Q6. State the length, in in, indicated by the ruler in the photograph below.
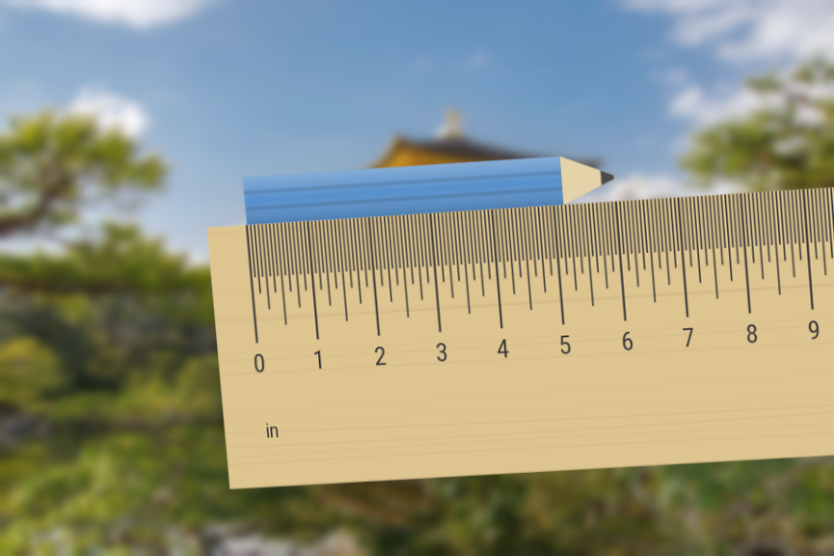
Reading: 6 in
